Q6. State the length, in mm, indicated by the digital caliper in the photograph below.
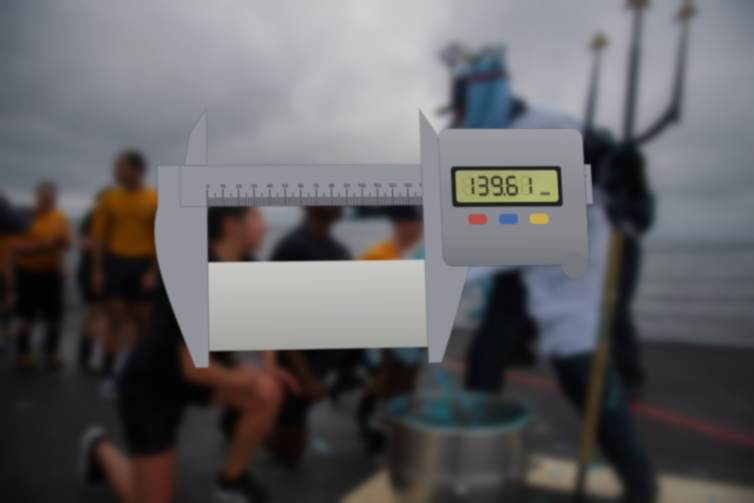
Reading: 139.61 mm
